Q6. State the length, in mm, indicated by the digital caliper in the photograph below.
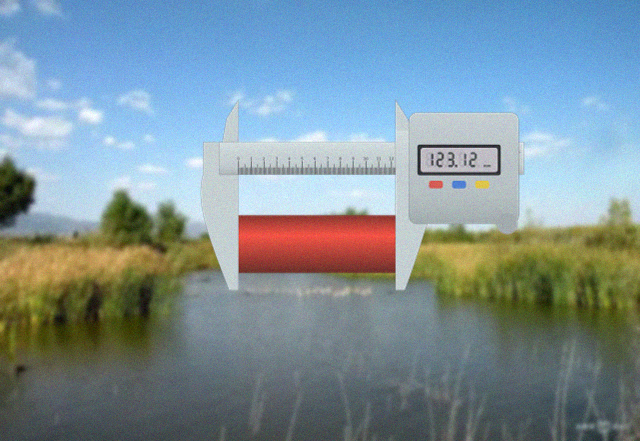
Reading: 123.12 mm
